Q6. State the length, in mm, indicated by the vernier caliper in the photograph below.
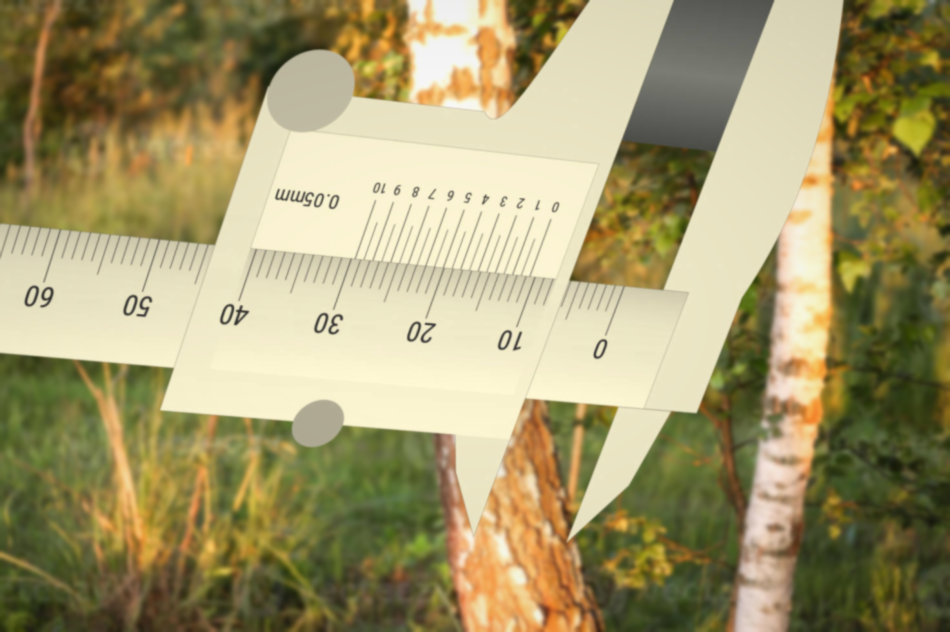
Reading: 10.6 mm
